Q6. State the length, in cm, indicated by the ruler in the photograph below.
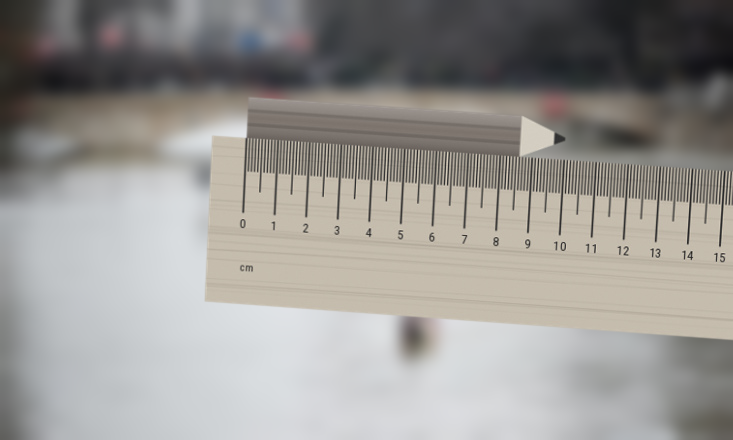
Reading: 10 cm
